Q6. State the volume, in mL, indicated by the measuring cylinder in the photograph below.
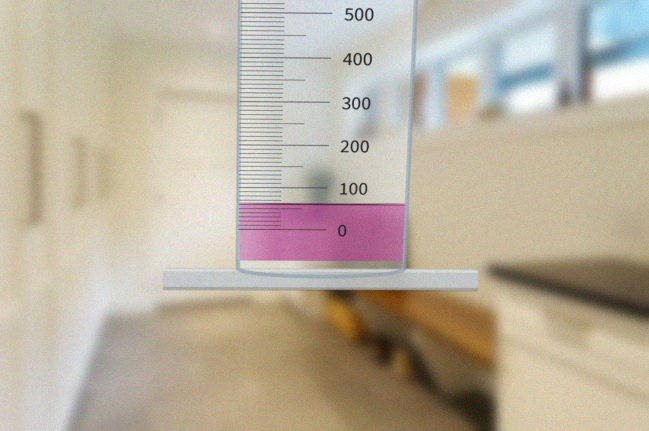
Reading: 60 mL
